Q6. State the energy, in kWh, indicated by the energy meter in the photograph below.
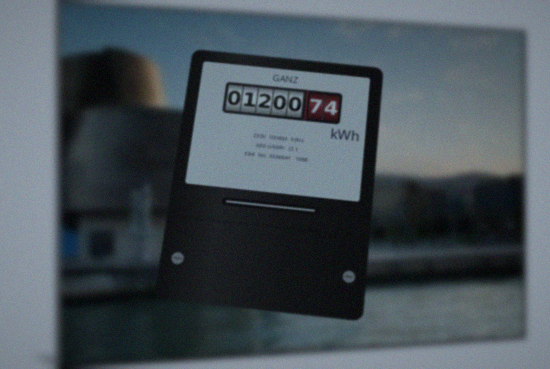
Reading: 1200.74 kWh
